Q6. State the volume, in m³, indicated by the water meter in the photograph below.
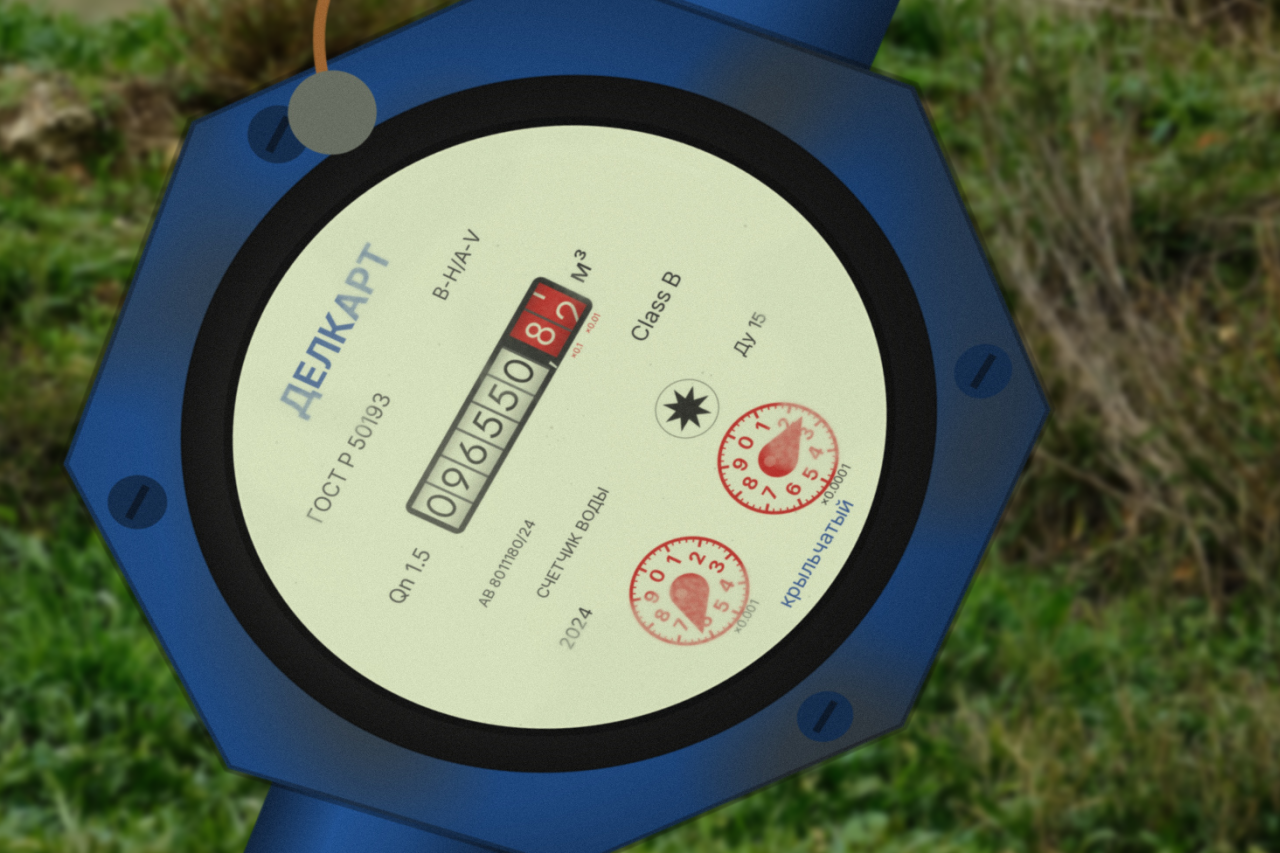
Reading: 96550.8162 m³
